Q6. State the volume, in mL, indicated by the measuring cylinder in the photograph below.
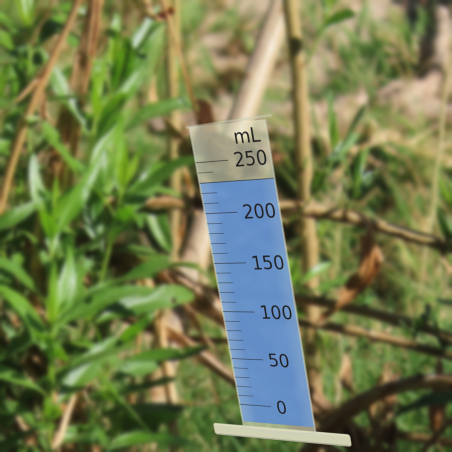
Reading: 230 mL
